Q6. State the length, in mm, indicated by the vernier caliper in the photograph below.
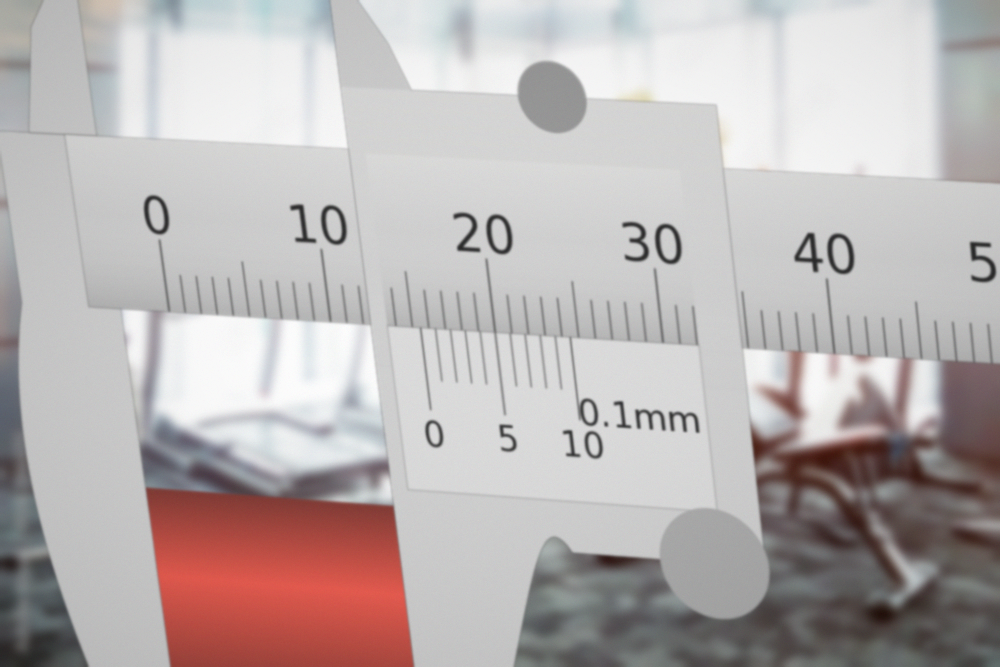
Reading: 15.5 mm
